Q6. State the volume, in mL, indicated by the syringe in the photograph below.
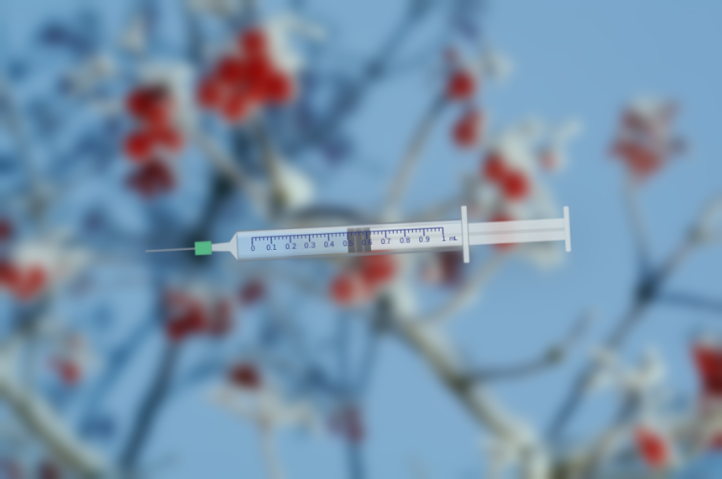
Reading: 0.5 mL
